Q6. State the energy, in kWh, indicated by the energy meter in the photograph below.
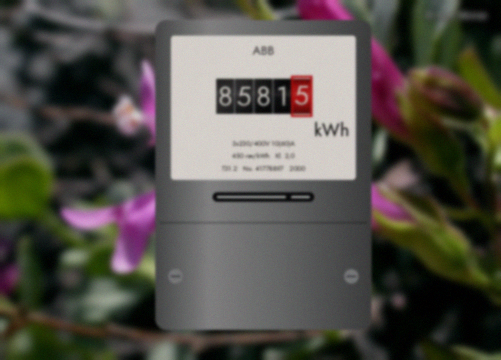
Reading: 8581.5 kWh
